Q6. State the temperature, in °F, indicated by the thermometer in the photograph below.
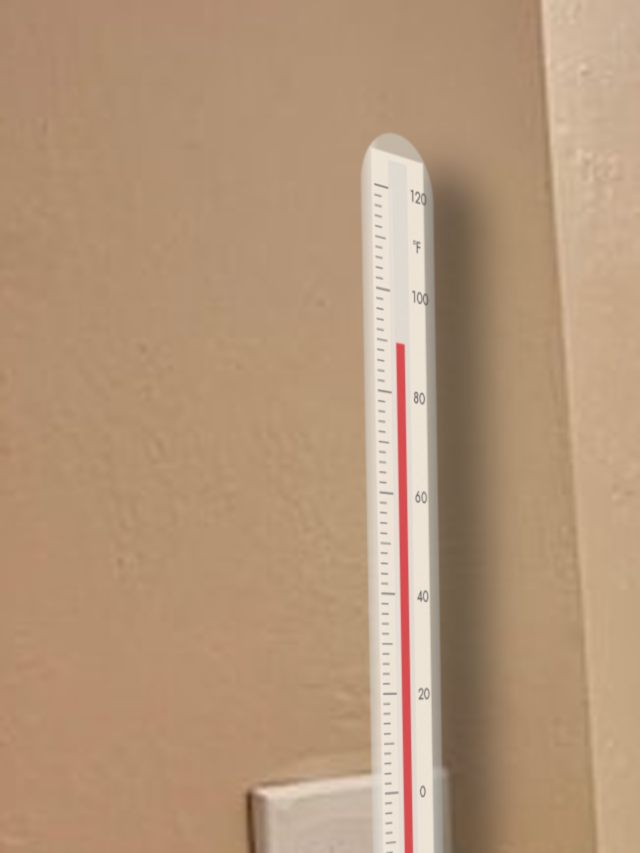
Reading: 90 °F
